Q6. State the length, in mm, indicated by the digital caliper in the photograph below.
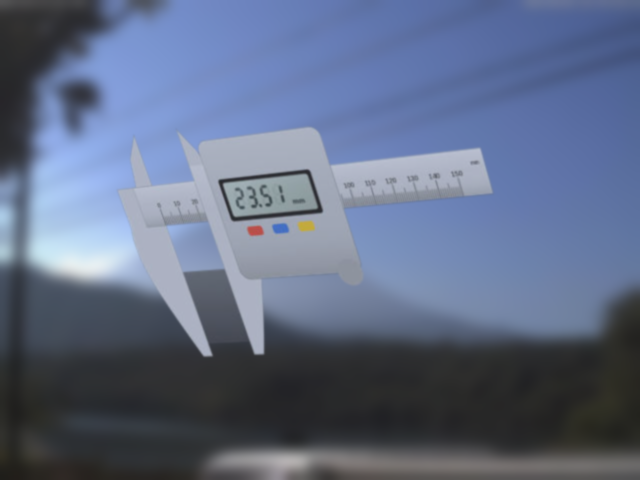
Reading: 23.51 mm
